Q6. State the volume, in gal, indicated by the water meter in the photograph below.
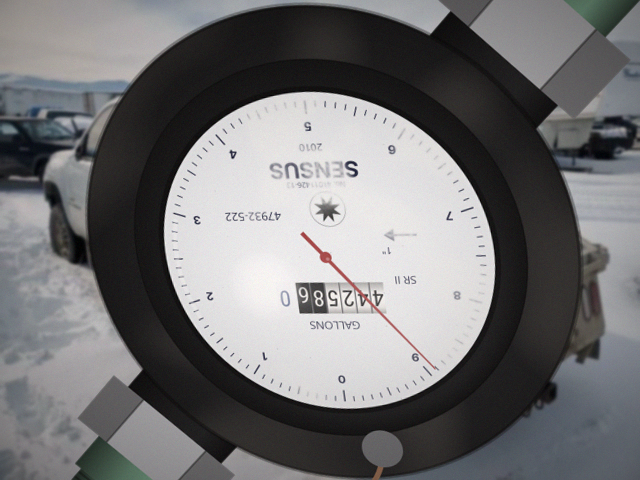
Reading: 4425858.9 gal
